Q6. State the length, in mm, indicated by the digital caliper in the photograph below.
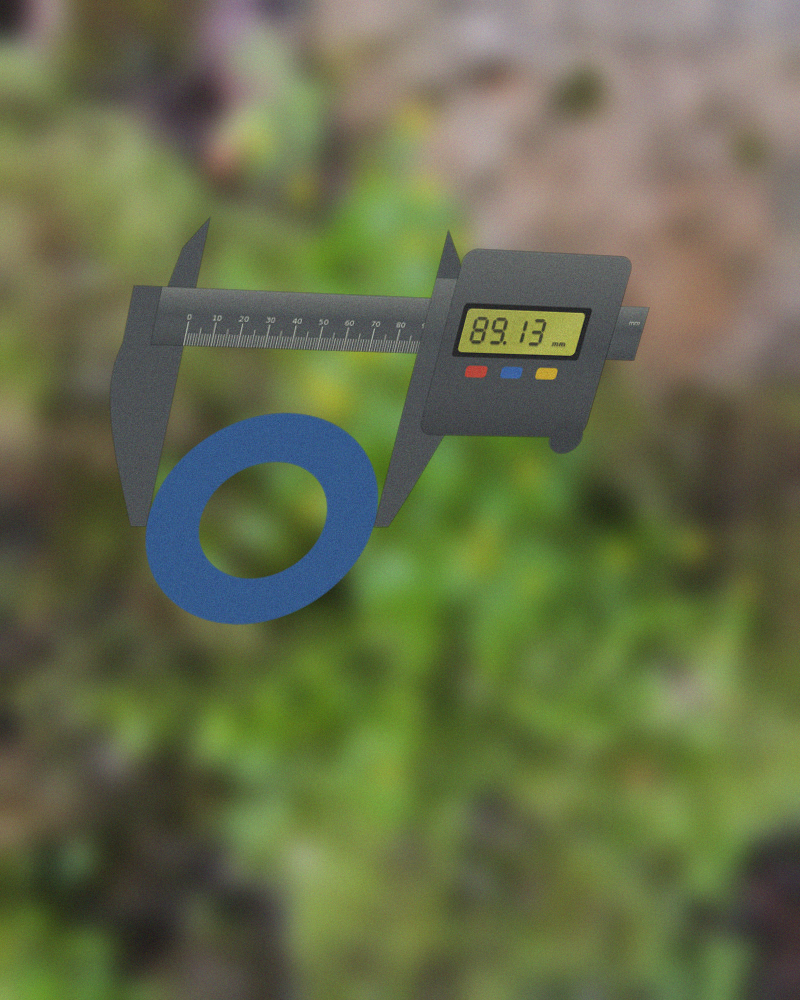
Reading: 89.13 mm
